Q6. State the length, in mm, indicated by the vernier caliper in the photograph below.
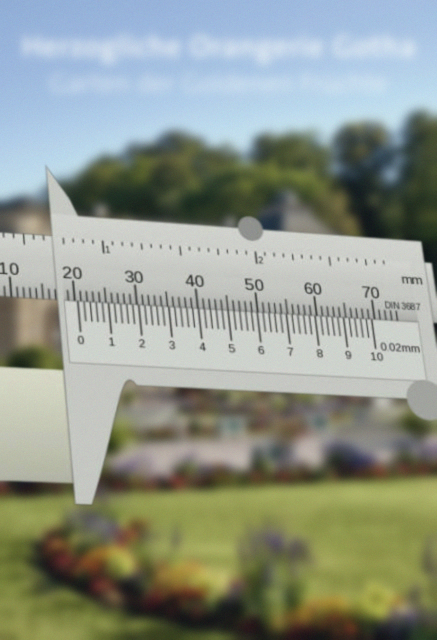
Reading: 20.5 mm
